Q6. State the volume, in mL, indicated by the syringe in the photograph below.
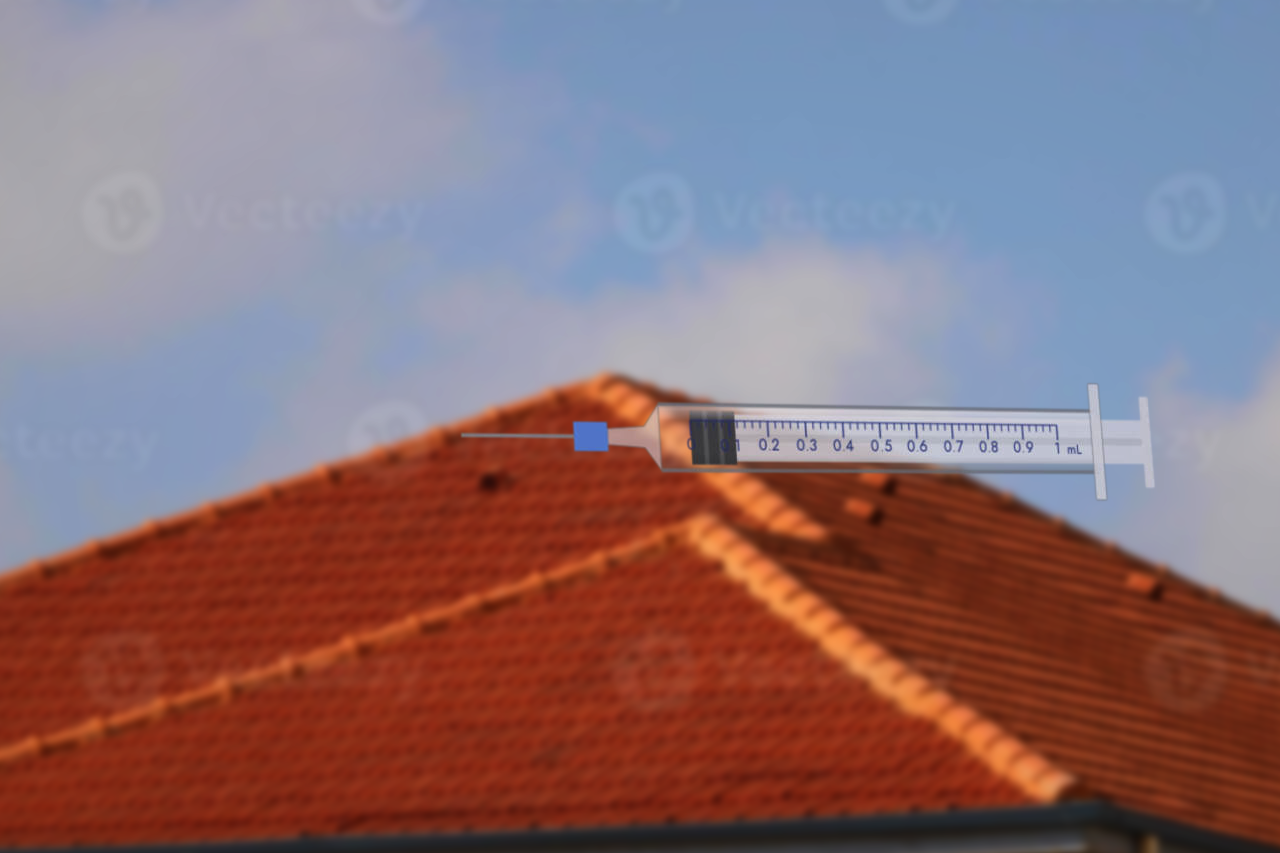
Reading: 0 mL
